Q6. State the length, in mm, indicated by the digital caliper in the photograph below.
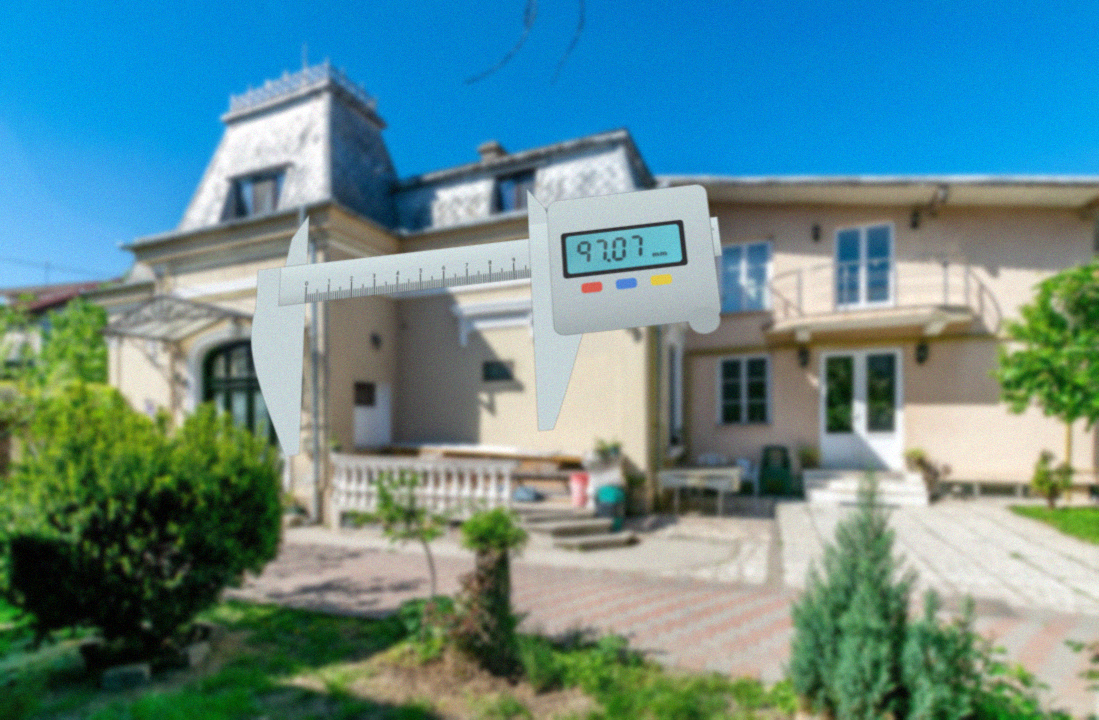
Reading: 97.07 mm
